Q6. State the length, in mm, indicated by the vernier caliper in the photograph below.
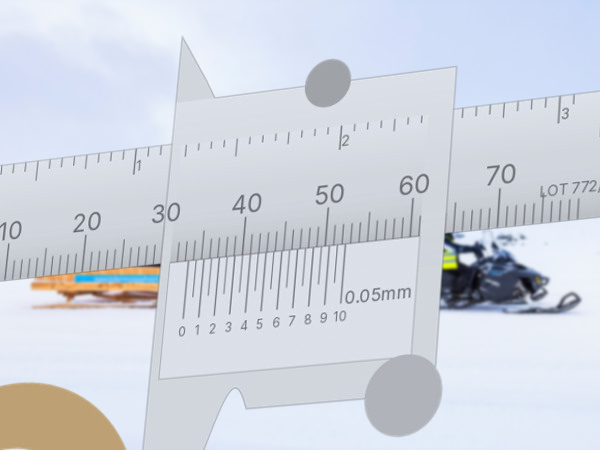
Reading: 33.4 mm
